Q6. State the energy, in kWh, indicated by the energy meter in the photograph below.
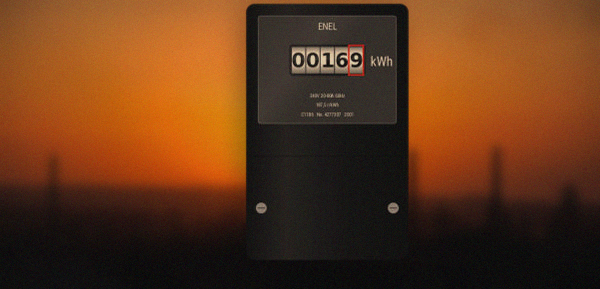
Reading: 16.9 kWh
